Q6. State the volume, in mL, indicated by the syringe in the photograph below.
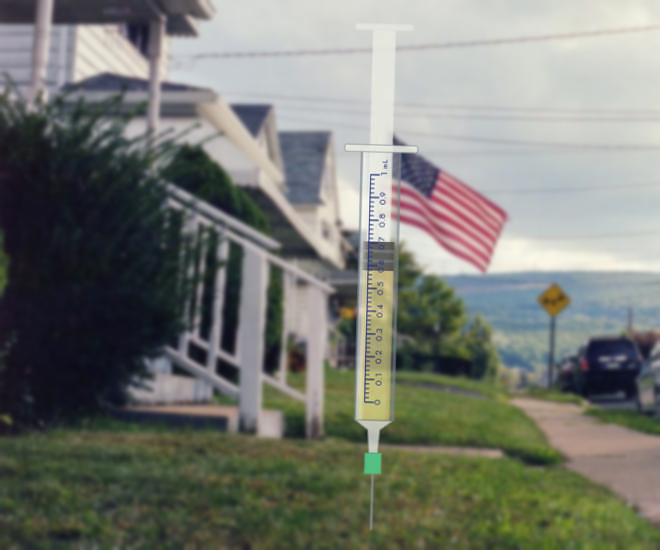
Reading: 0.58 mL
